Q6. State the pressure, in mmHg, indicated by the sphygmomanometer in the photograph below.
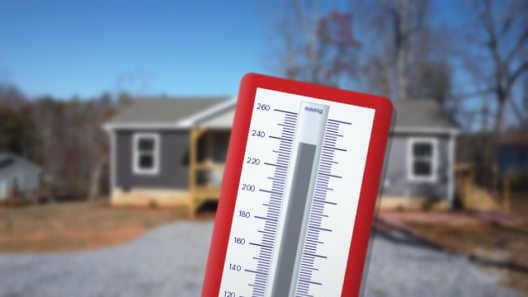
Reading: 240 mmHg
